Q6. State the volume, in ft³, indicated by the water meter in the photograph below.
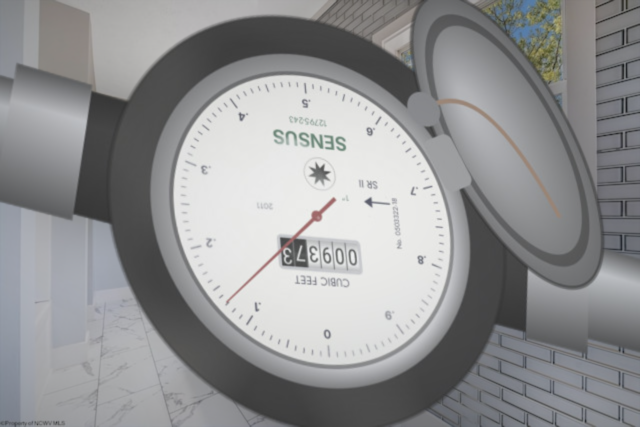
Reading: 9373.13 ft³
